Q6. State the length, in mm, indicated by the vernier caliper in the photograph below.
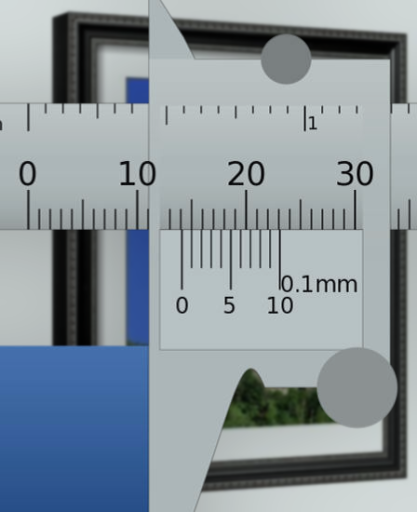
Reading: 14.1 mm
